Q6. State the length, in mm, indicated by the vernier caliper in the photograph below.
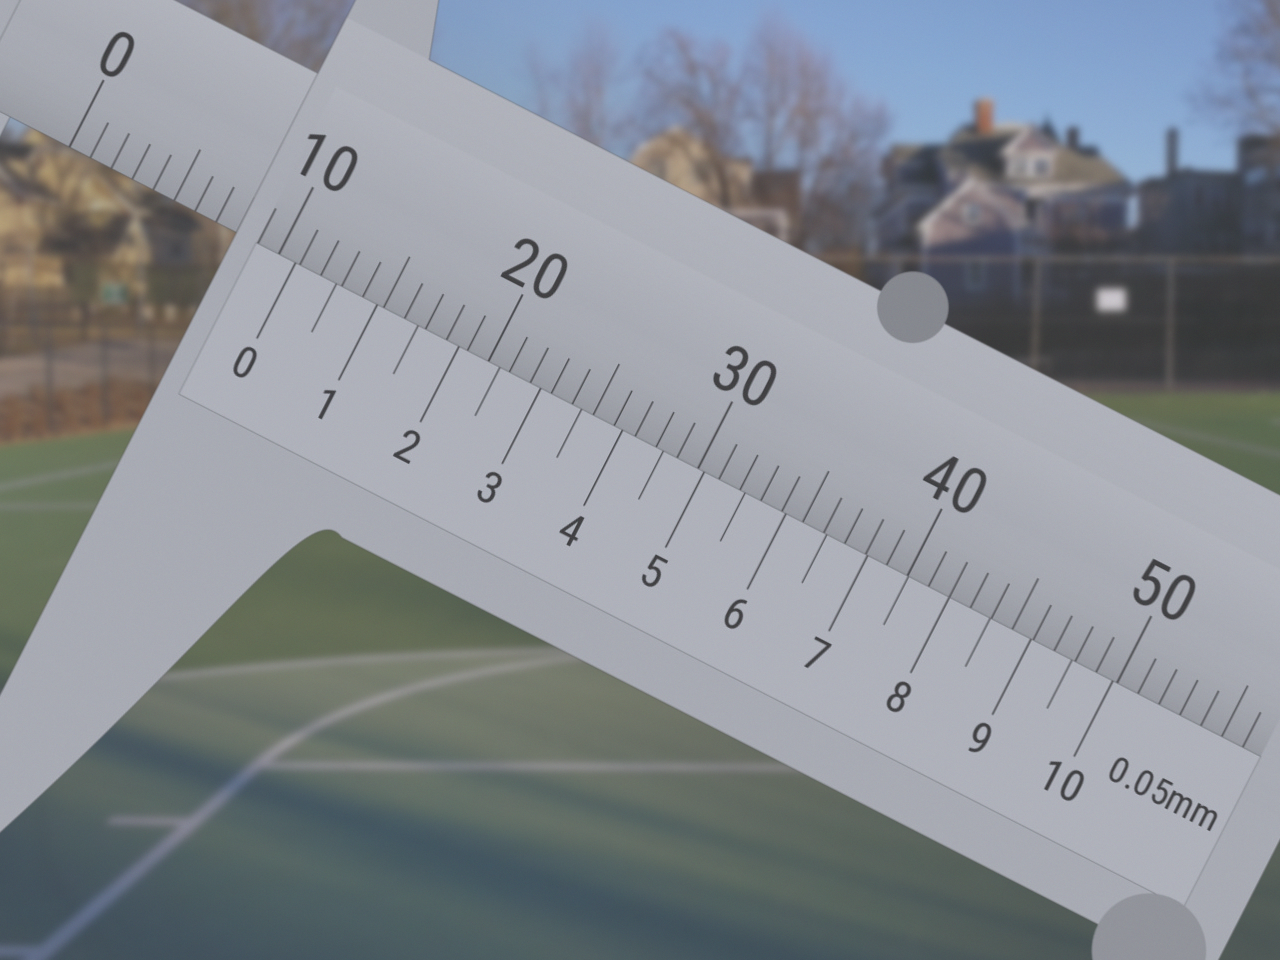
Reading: 10.8 mm
